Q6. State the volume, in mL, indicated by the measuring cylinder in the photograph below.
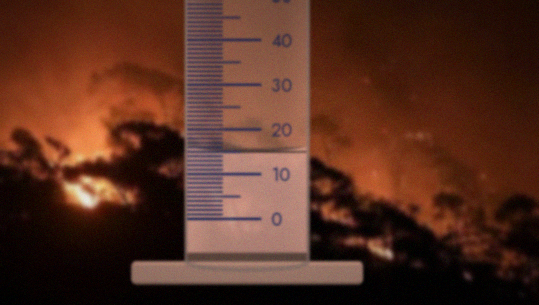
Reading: 15 mL
